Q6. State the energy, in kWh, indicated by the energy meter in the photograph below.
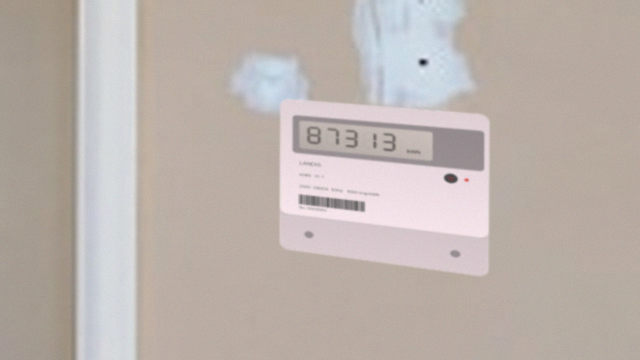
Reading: 87313 kWh
